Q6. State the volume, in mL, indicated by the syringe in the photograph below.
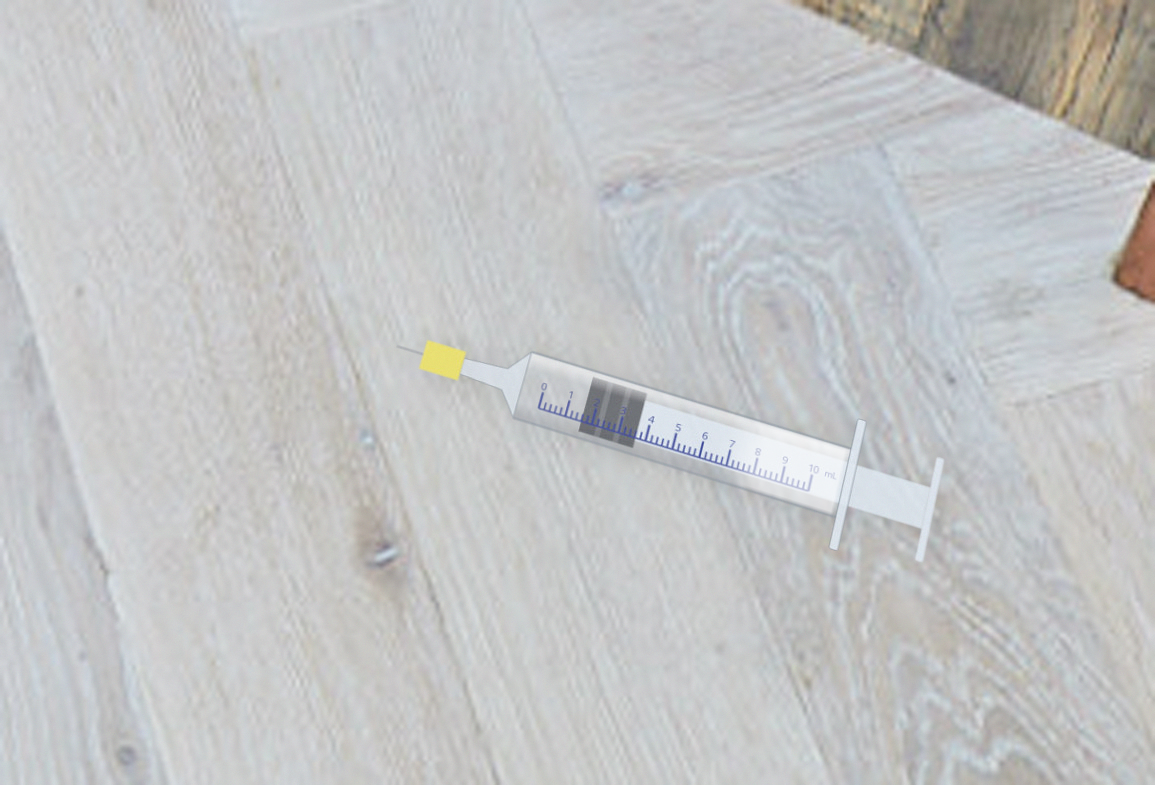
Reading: 1.6 mL
